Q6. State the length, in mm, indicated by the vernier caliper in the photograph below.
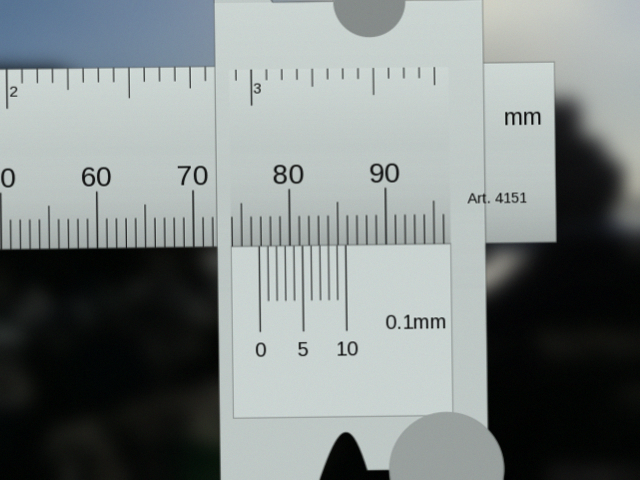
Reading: 76.8 mm
